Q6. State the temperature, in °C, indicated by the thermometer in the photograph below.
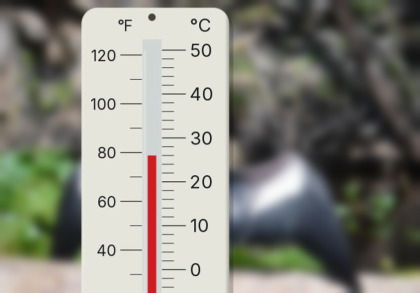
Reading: 26 °C
